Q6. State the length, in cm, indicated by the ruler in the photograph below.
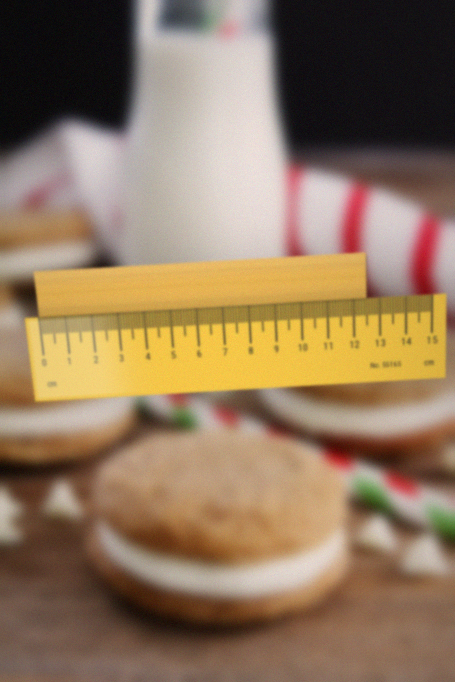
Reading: 12.5 cm
